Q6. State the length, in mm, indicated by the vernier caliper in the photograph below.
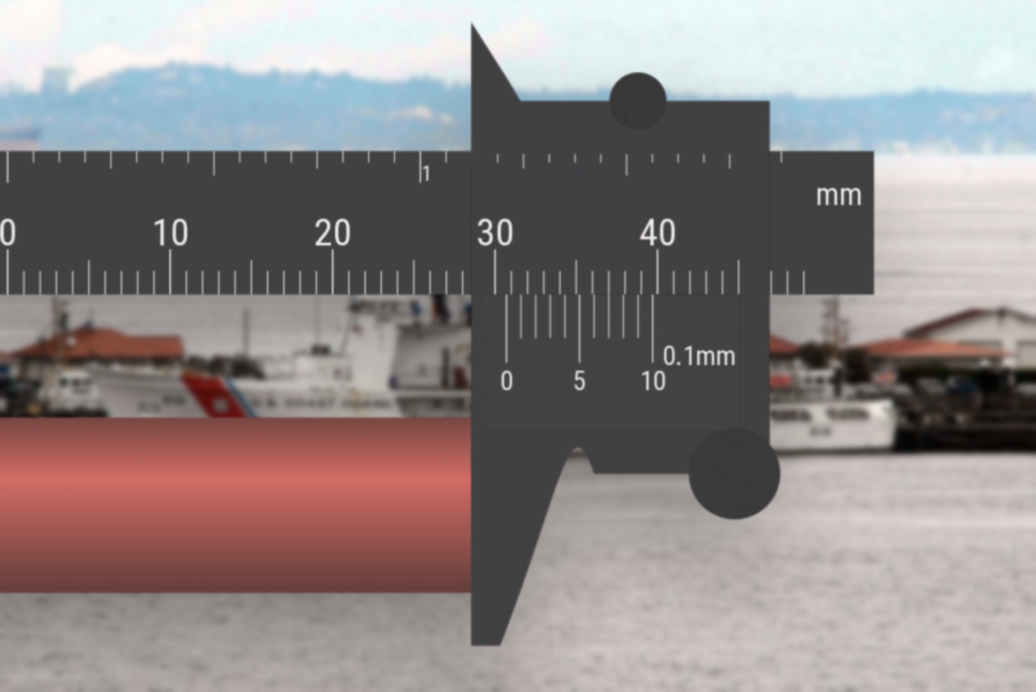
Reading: 30.7 mm
